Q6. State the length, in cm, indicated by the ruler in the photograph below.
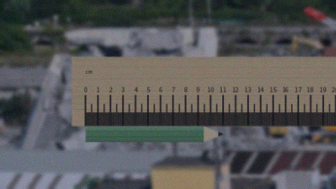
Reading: 11 cm
